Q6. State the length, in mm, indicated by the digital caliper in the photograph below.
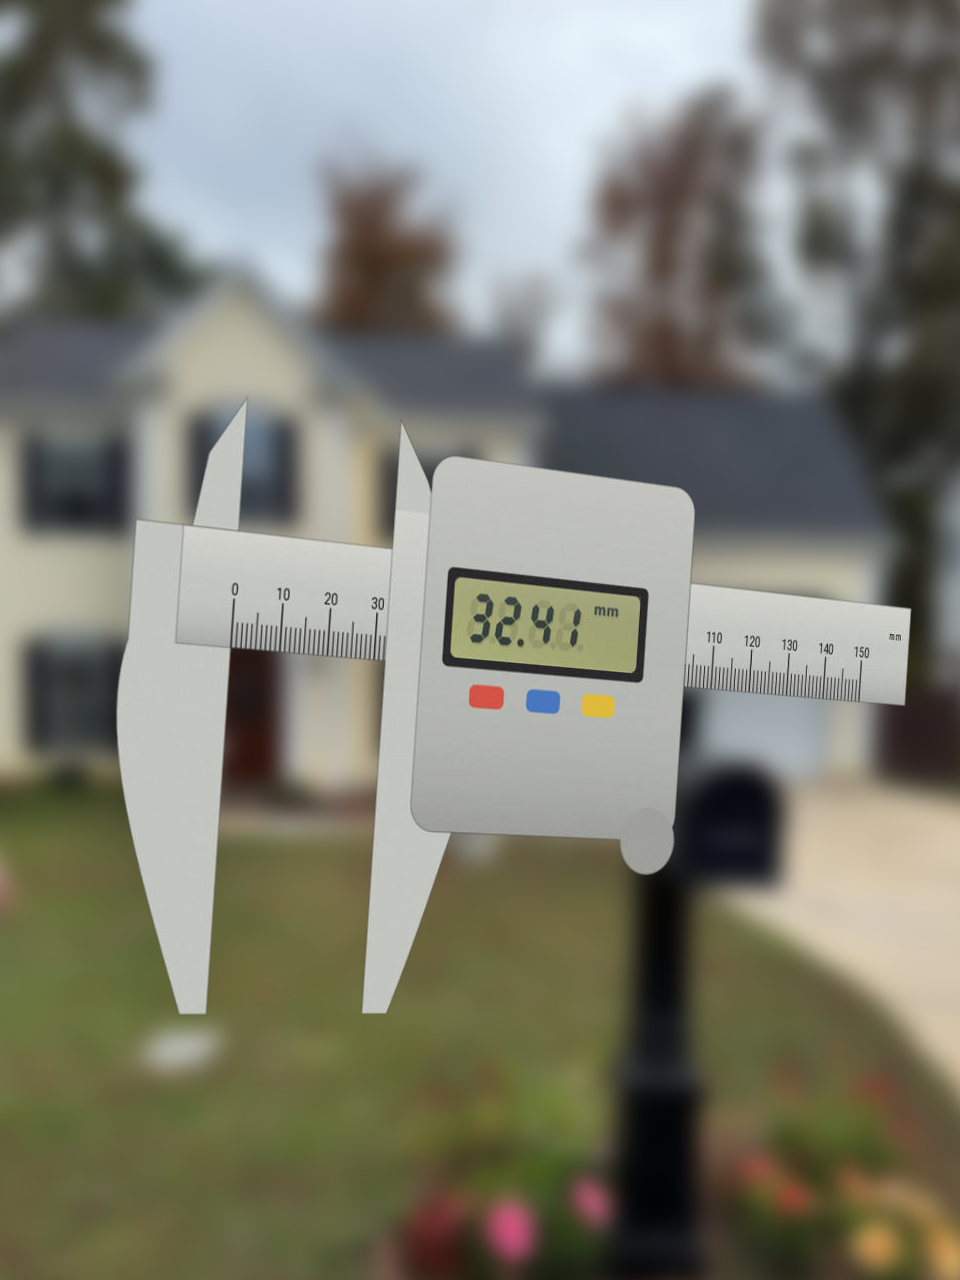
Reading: 32.41 mm
